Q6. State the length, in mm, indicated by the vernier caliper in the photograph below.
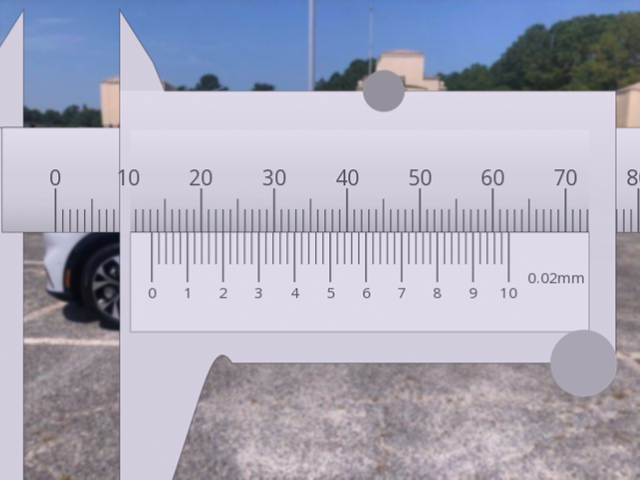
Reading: 13.2 mm
